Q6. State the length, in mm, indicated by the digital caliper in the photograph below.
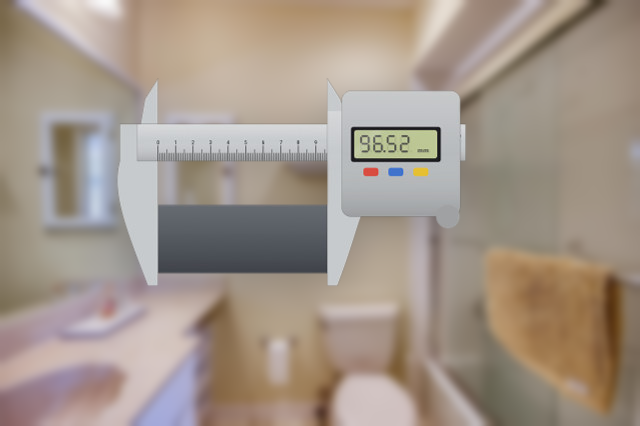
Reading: 96.52 mm
